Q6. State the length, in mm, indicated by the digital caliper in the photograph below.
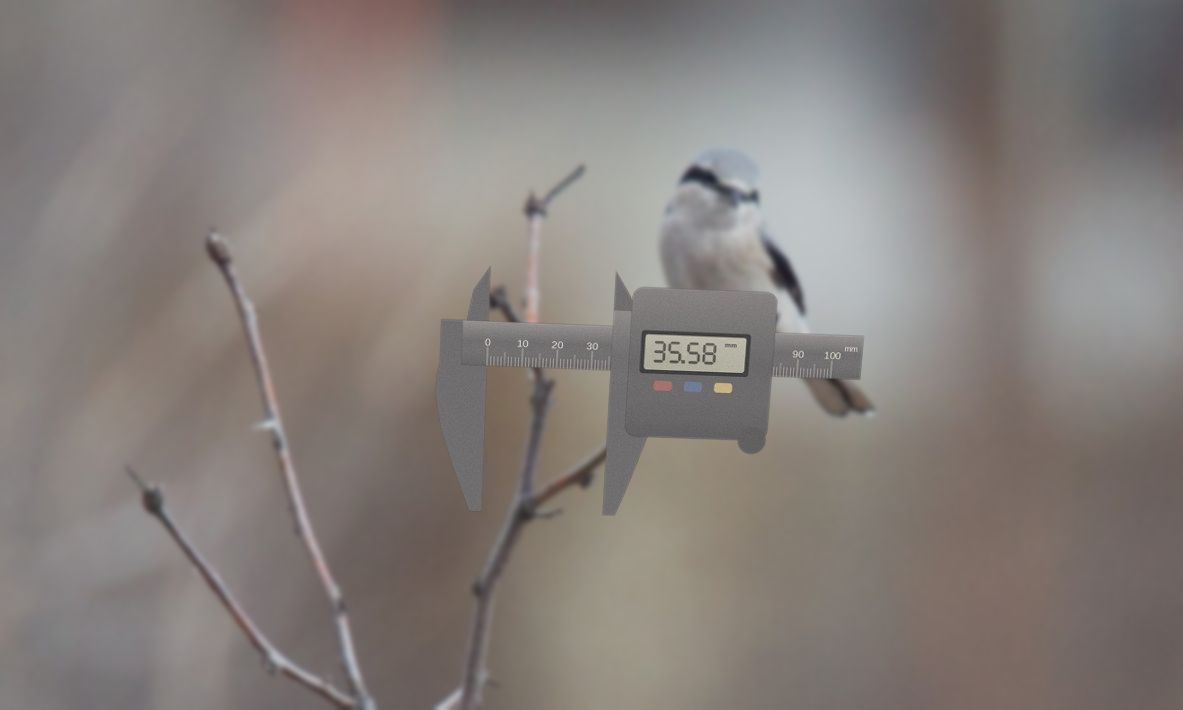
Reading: 35.58 mm
